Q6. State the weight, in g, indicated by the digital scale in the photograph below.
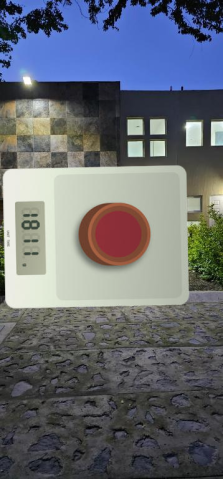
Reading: 1811 g
